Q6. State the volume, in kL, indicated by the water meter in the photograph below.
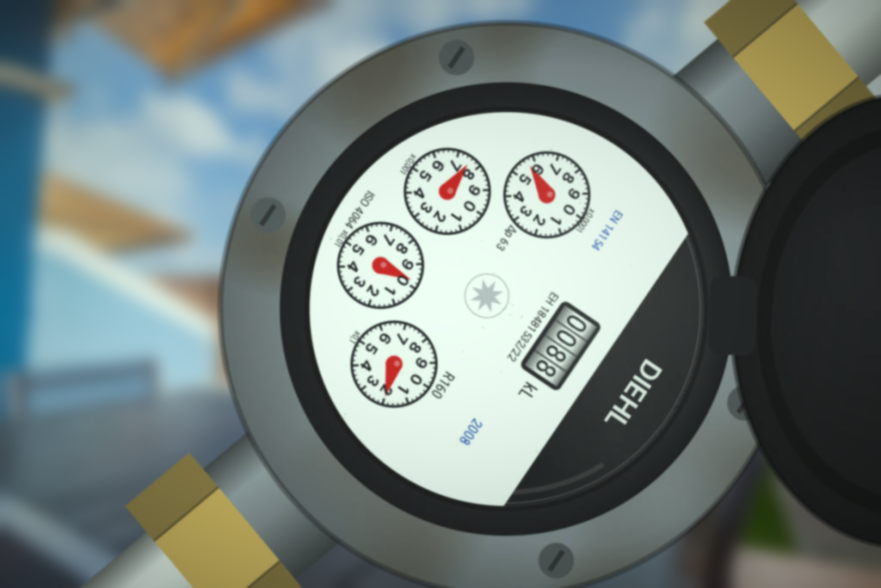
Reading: 88.1975 kL
